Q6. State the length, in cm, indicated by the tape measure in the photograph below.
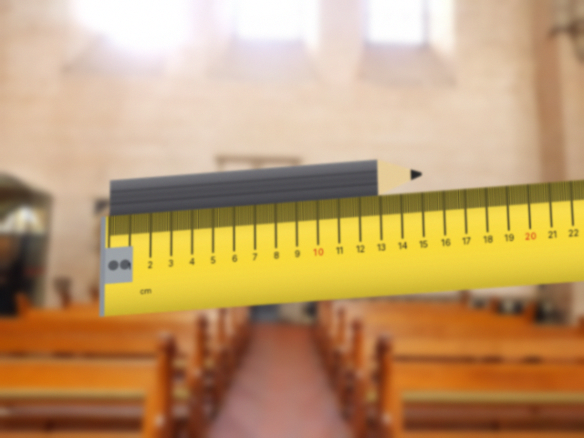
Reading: 15 cm
